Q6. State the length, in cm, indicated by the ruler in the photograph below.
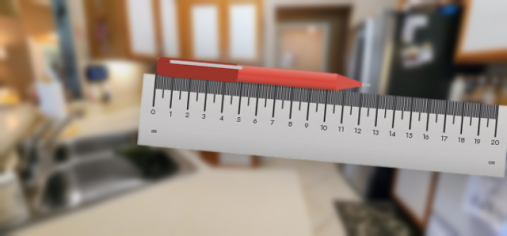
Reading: 12.5 cm
